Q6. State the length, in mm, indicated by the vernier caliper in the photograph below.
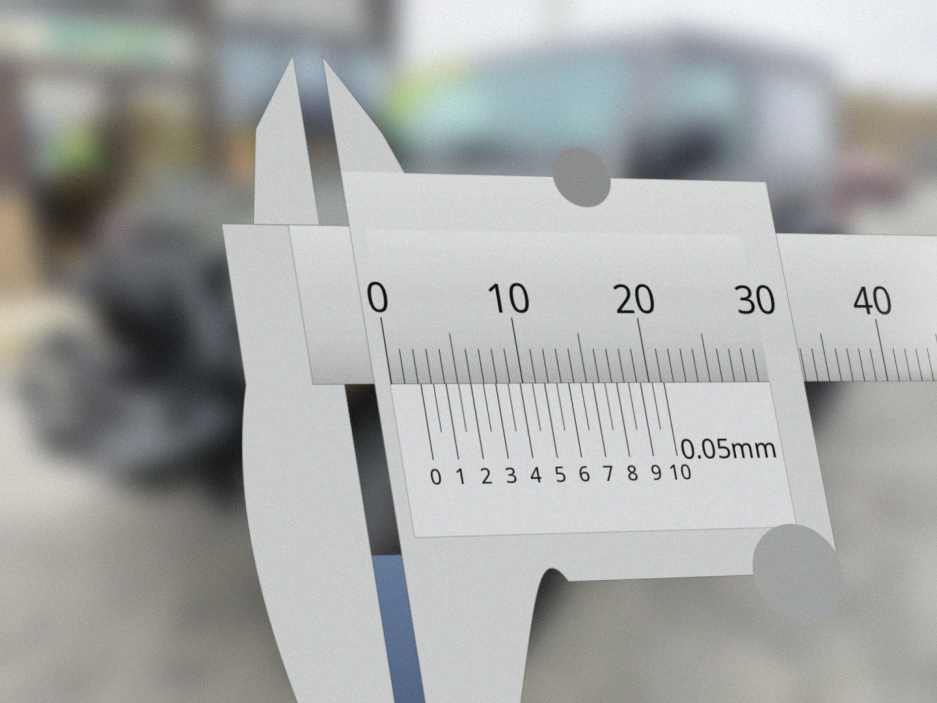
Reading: 2.2 mm
